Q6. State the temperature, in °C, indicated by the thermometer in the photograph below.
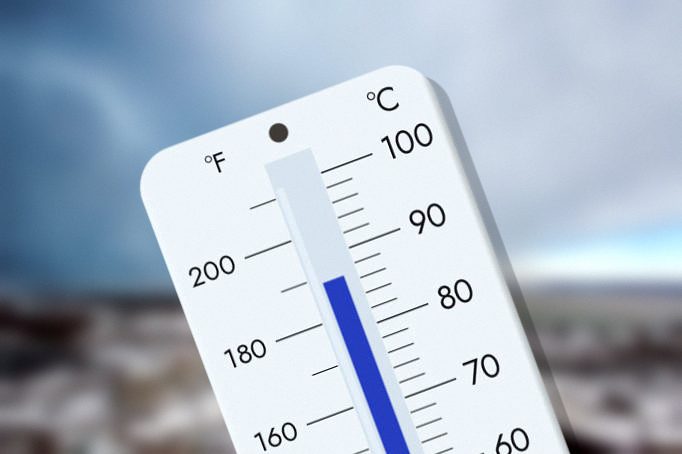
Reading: 87 °C
